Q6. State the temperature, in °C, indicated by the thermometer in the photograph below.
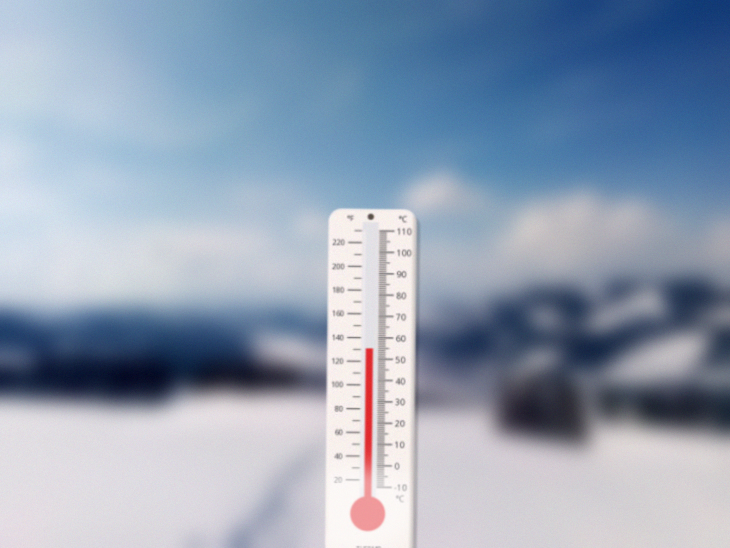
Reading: 55 °C
